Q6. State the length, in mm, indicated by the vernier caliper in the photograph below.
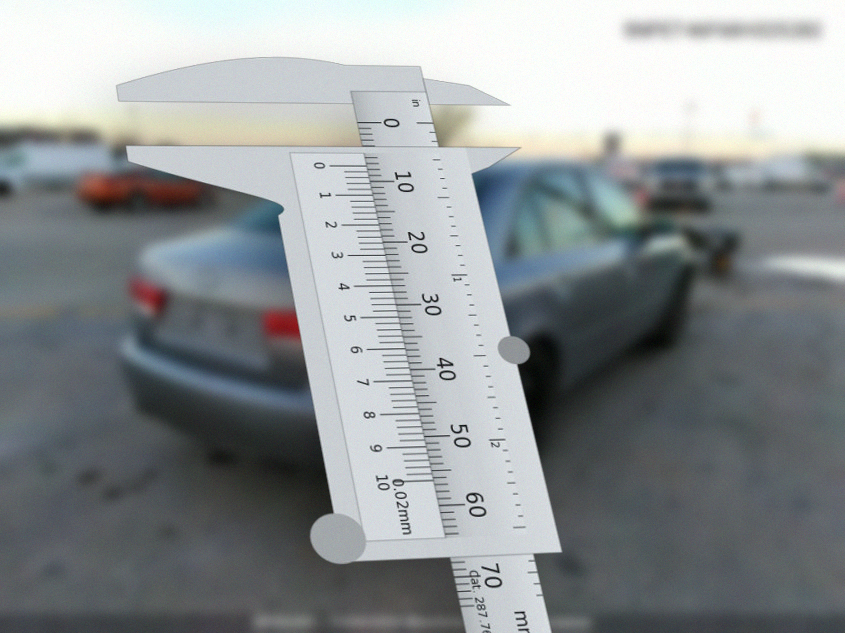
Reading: 7.4 mm
